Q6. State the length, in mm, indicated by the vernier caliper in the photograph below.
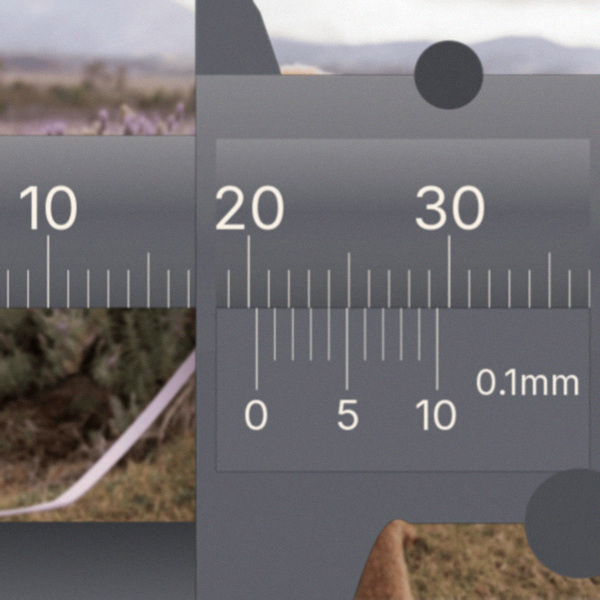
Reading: 20.4 mm
